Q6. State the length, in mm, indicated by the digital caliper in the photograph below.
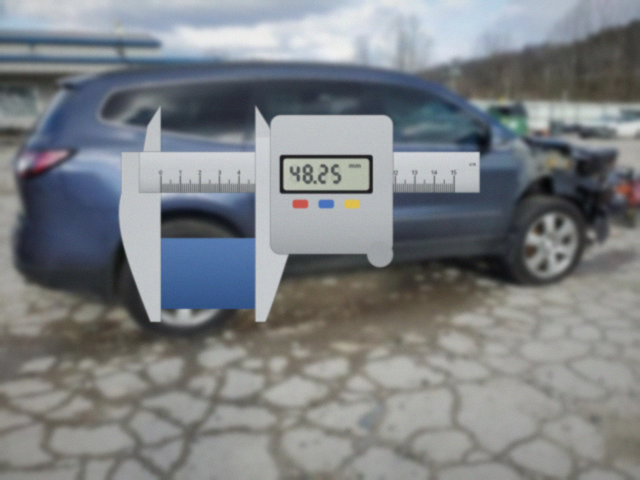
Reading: 48.25 mm
